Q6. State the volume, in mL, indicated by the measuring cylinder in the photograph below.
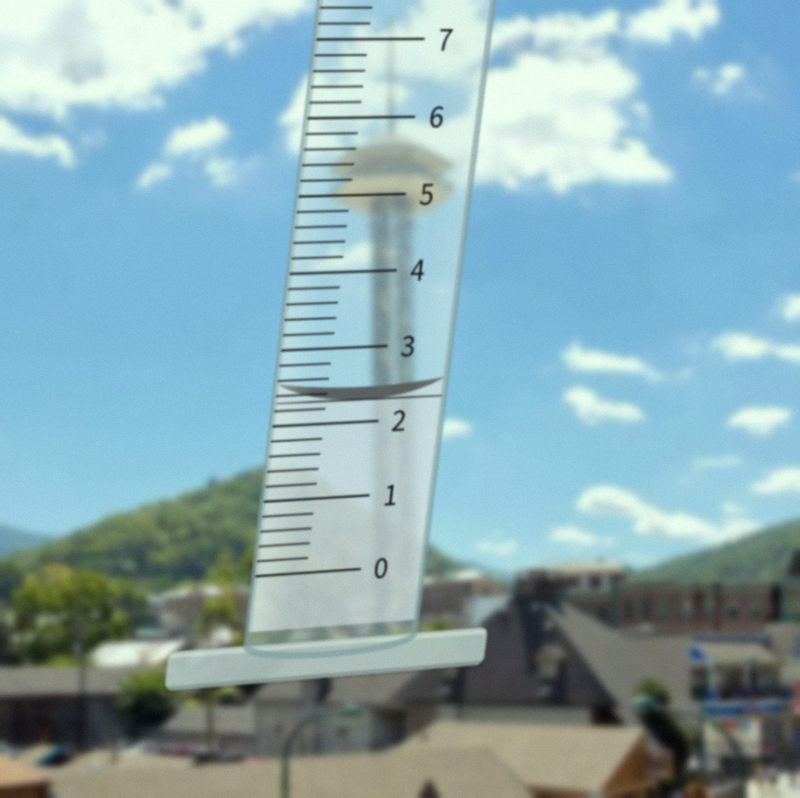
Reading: 2.3 mL
